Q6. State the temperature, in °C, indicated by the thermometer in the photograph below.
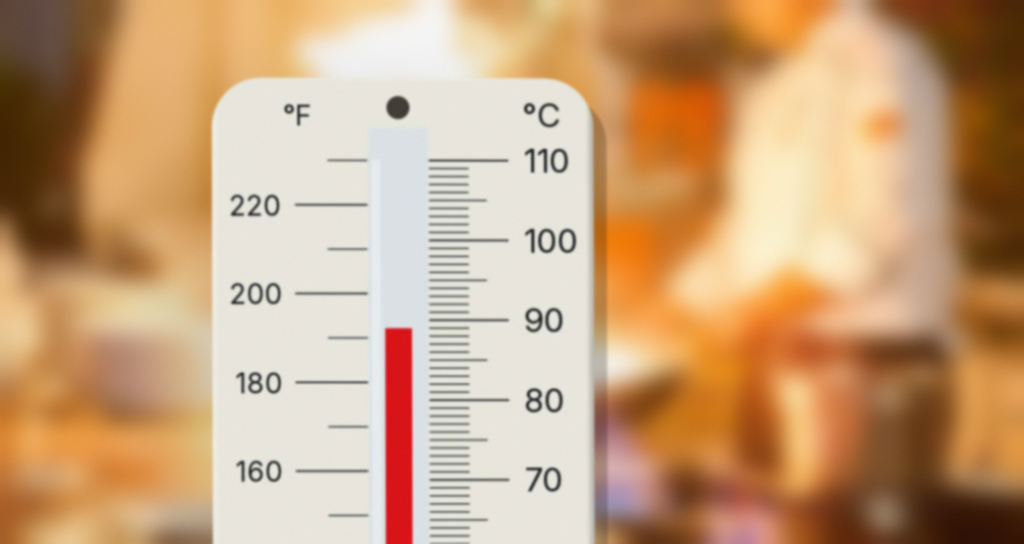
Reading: 89 °C
